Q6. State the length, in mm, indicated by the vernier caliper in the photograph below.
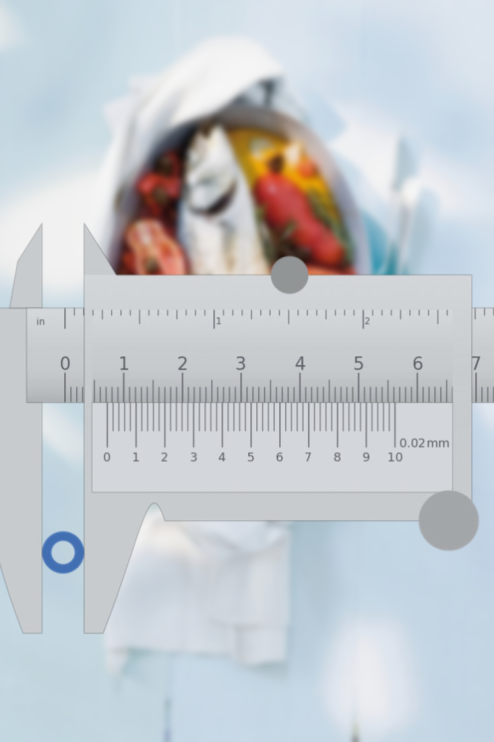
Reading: 7.2 mm
